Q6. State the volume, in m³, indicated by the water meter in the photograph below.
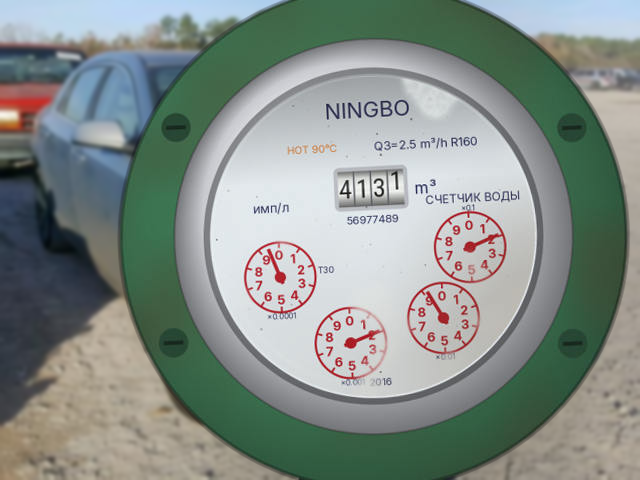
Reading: 4131.1919 m³
